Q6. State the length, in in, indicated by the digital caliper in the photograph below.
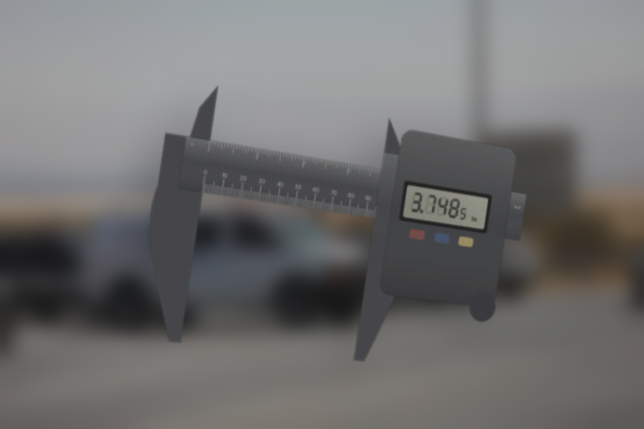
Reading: 3.7485 in
